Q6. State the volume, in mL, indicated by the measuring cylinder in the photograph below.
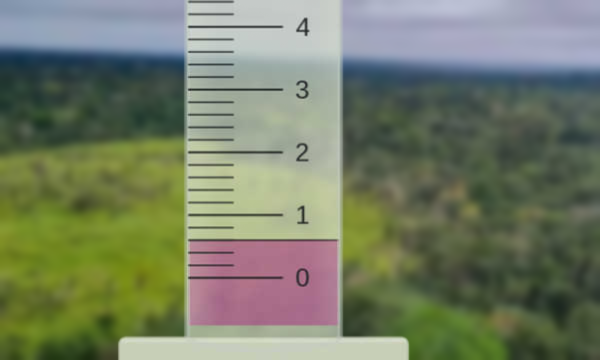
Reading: 0.6 mL
